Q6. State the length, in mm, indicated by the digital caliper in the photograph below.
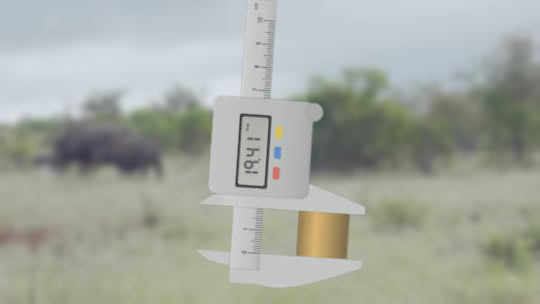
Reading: 19.41 mm
